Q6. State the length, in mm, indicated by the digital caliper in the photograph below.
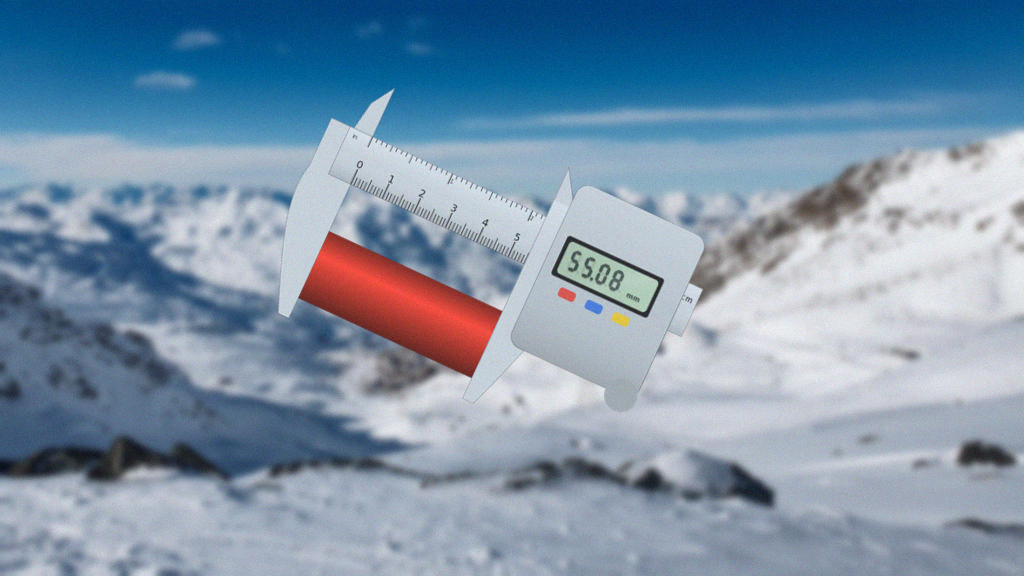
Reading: 55.08 mm
